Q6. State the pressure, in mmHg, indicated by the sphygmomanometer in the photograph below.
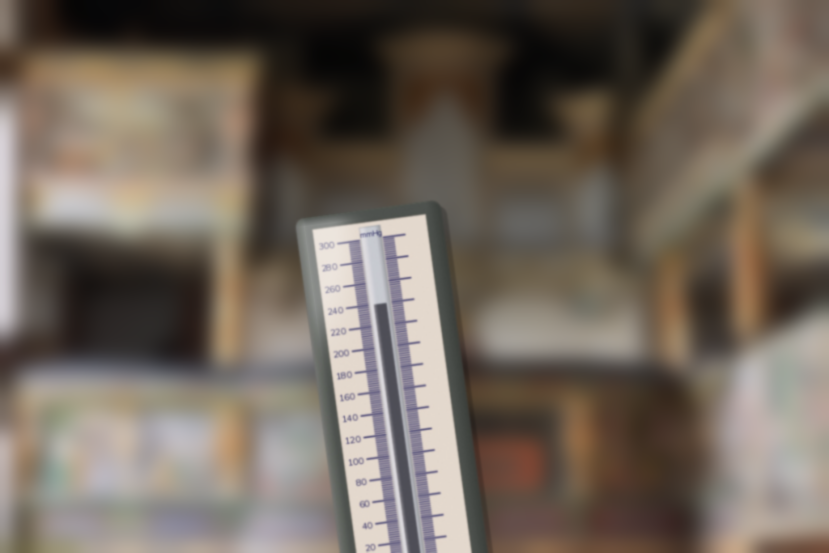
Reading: 240 mmHg
